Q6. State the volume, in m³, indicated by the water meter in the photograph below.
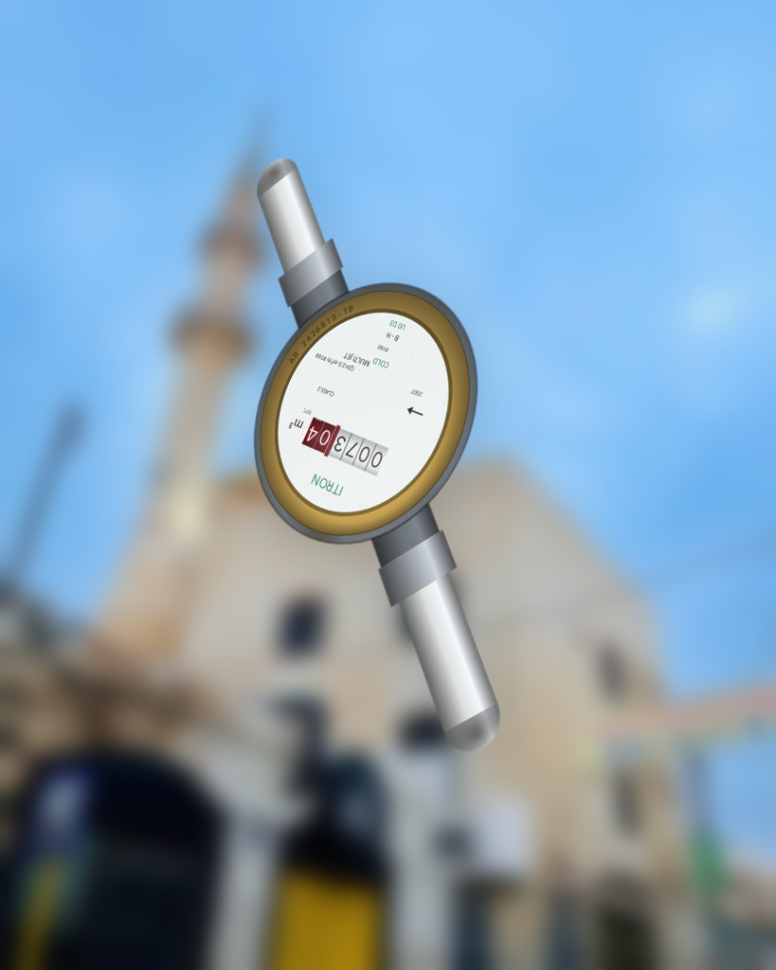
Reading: 73.04 m³
